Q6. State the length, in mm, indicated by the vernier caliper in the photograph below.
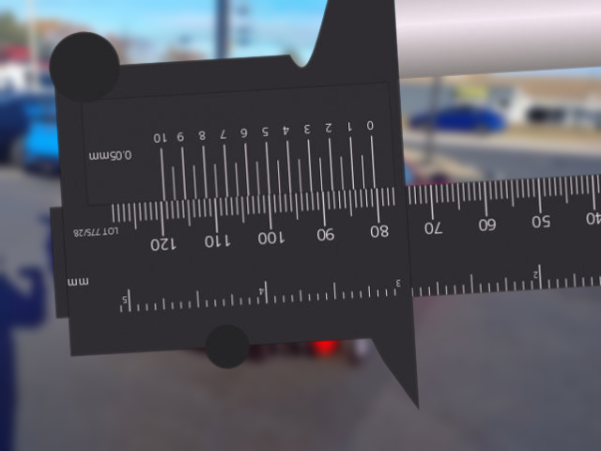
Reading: 80.4 mm
